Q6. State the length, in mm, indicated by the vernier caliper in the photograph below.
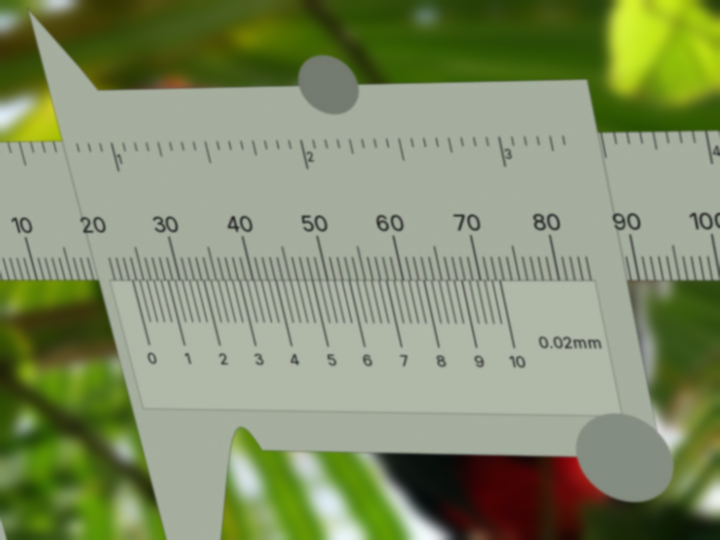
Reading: 23.5 mm
